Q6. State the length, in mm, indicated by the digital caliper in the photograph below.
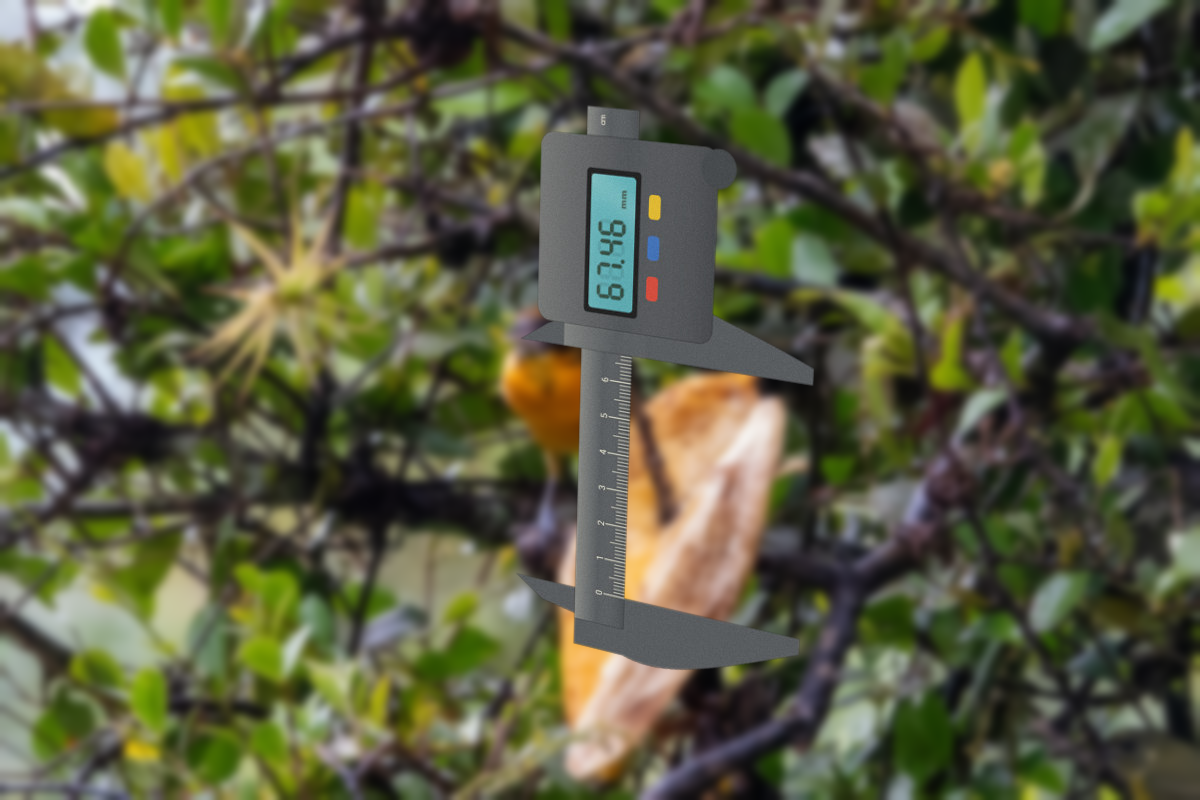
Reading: 67.46 mm
